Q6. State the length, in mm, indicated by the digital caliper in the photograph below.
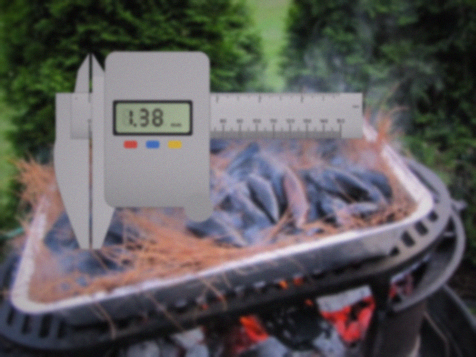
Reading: 1.38 mm
